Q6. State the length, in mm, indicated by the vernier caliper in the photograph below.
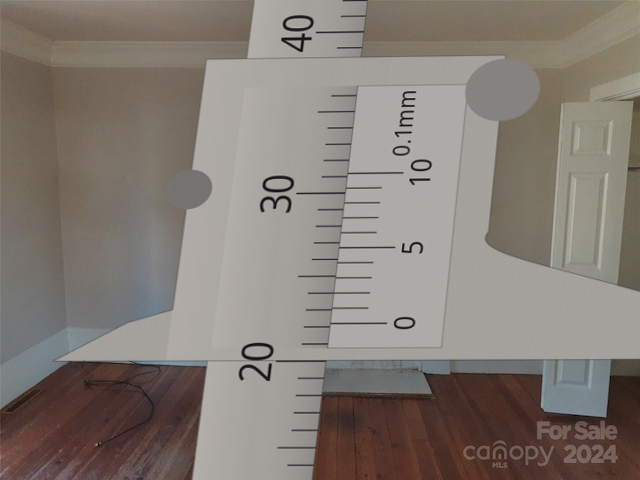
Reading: 22.2 mm
